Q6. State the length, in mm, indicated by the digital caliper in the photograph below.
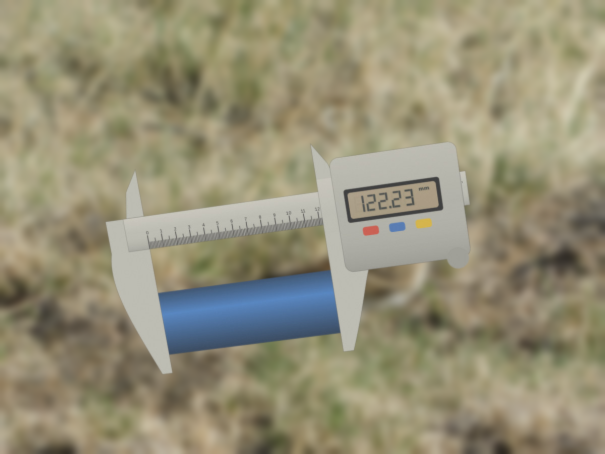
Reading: 122.23 mm
